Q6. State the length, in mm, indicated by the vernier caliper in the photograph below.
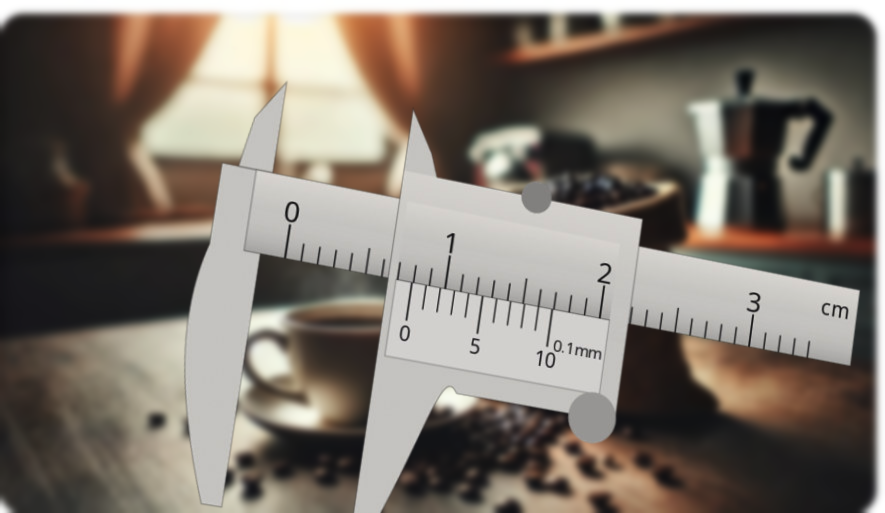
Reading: 7.9 mm
